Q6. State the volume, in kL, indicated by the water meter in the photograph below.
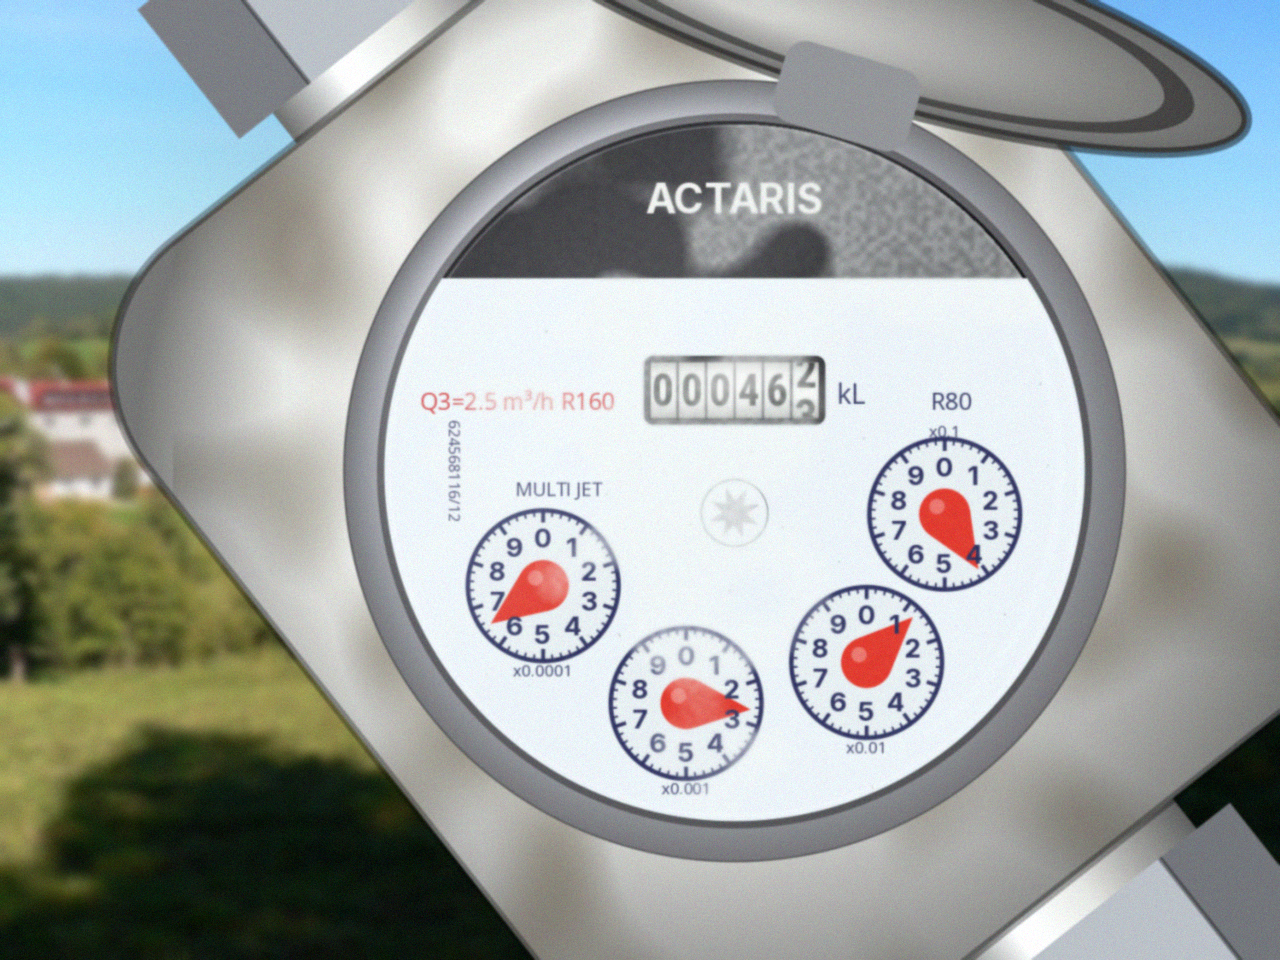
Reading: 462.4126 kL
